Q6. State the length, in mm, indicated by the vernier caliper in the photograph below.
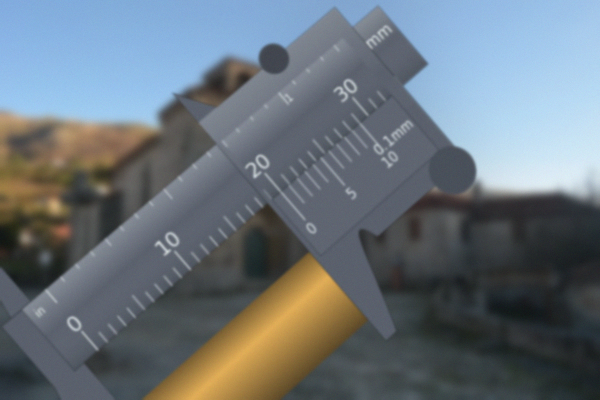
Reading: 20.0 mm
